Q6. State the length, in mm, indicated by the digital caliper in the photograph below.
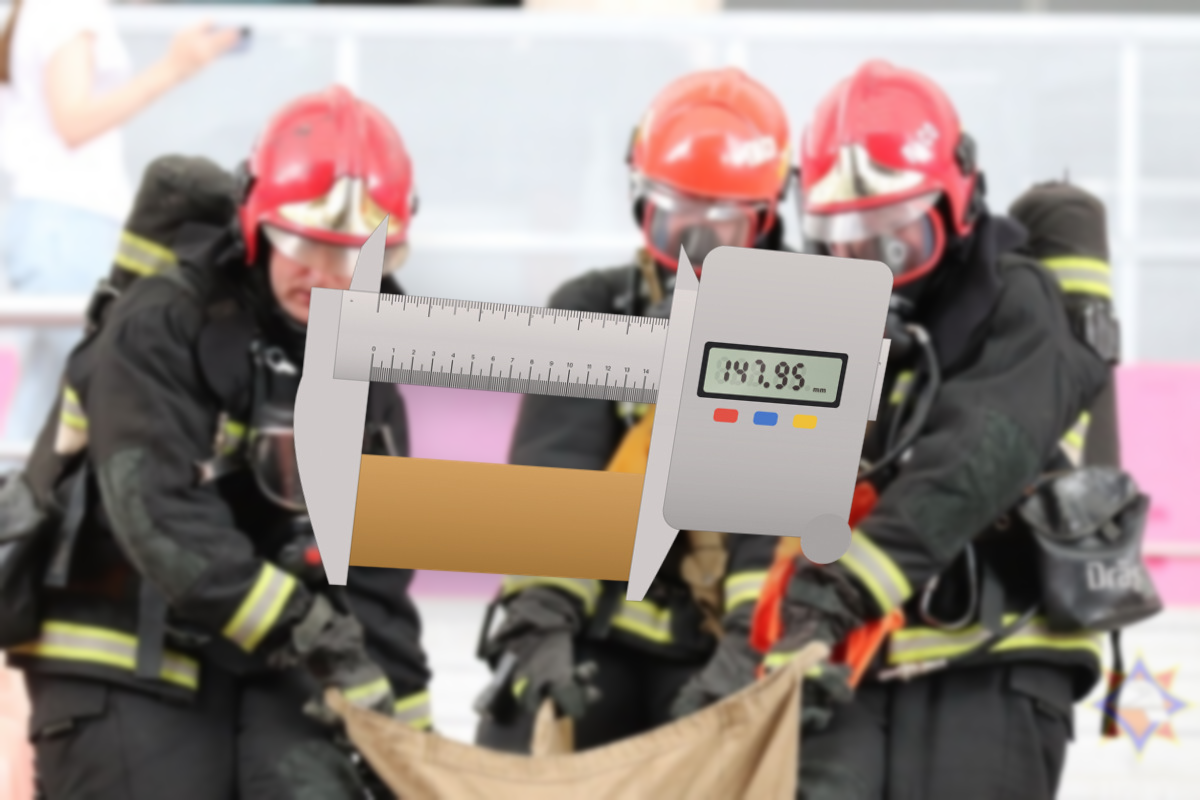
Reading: 147.95 mm
